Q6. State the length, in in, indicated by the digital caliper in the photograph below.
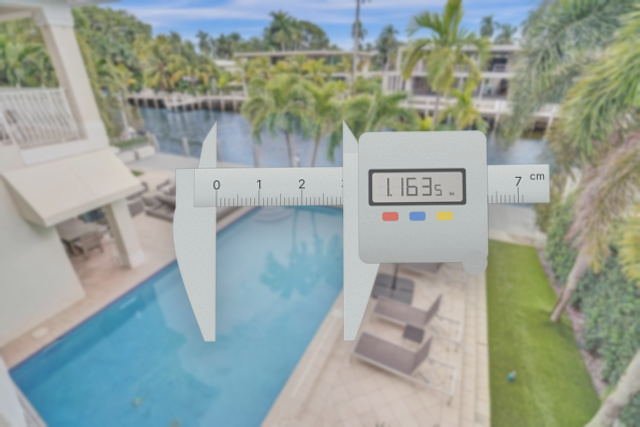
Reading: 1.1635 in
